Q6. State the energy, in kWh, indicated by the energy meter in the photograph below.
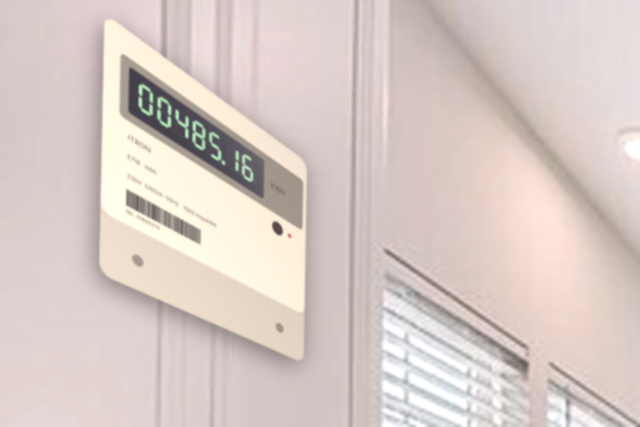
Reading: 485.16 kWh
